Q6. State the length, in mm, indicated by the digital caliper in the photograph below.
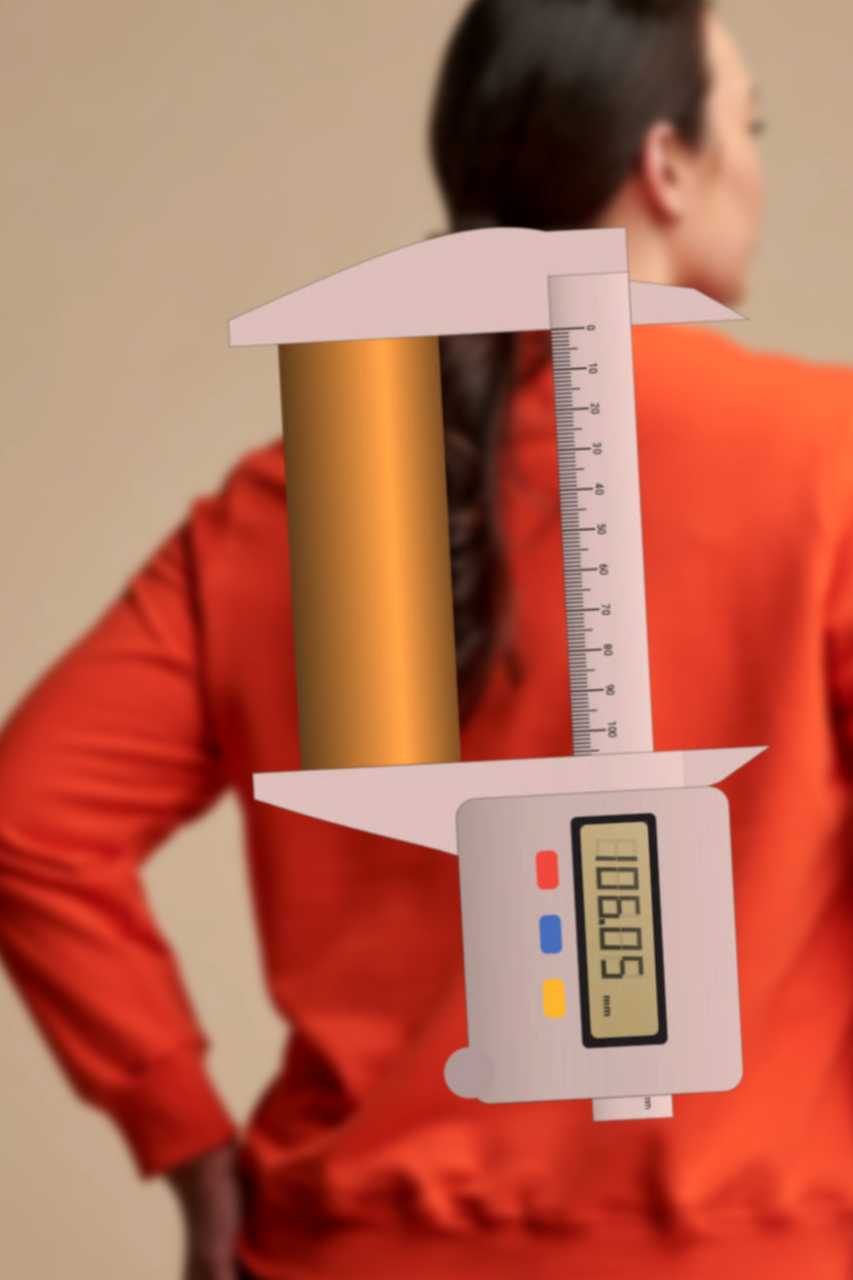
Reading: 106.05 mm
